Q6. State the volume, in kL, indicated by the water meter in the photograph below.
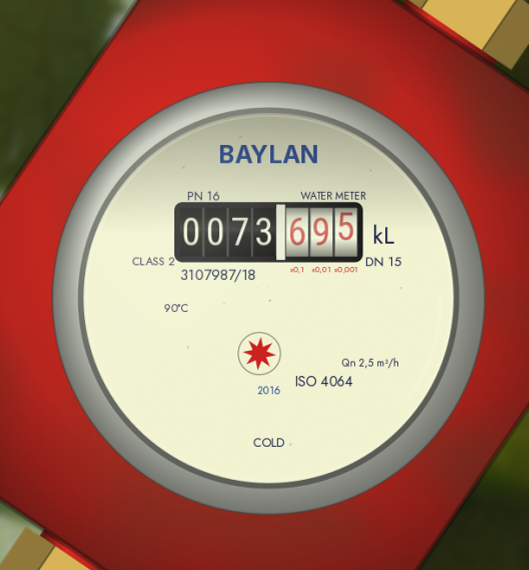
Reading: 73.695 kL
